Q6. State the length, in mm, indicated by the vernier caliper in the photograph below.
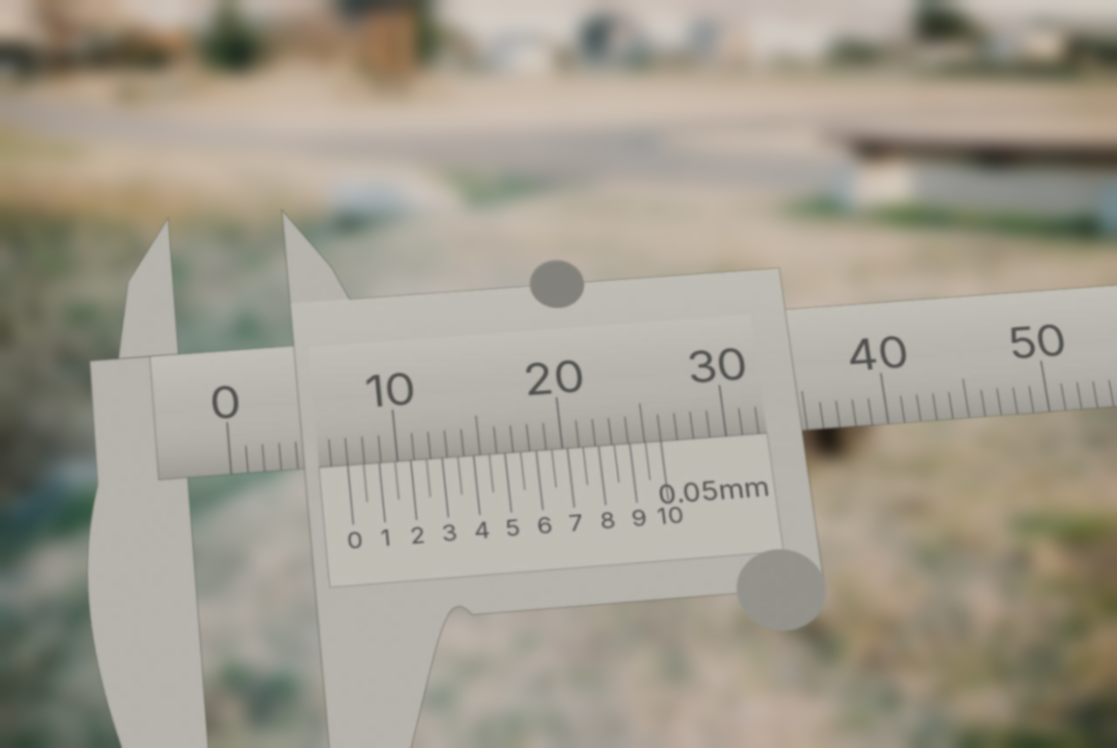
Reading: 7.0 mm
